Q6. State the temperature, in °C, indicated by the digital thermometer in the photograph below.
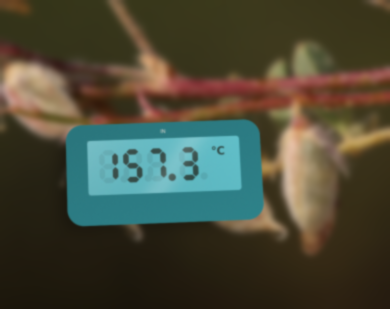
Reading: 157.3 °C
